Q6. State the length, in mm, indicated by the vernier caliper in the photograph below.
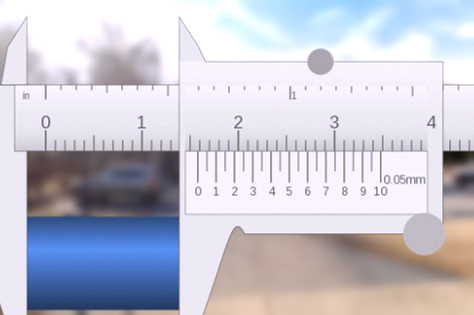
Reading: 15.8 mm
